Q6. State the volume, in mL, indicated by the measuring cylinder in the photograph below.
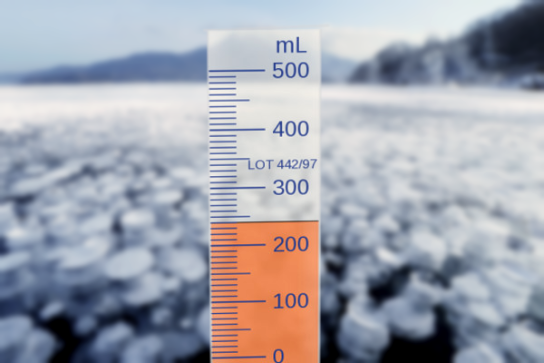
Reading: 240 mL
